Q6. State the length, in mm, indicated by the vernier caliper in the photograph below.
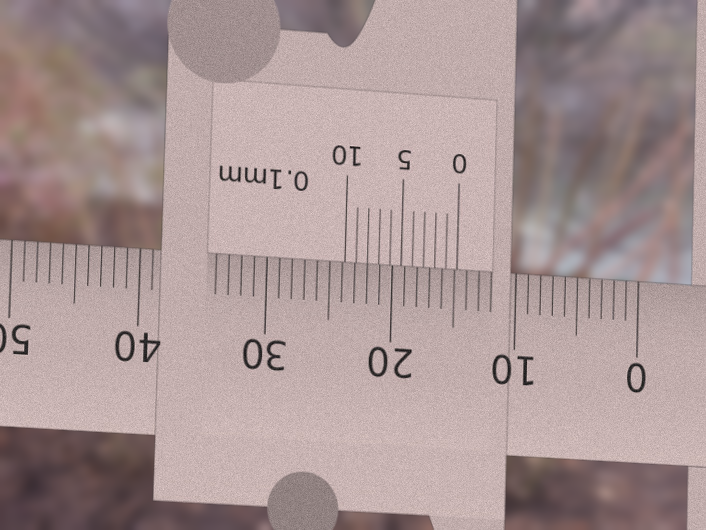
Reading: 14.8 mm
